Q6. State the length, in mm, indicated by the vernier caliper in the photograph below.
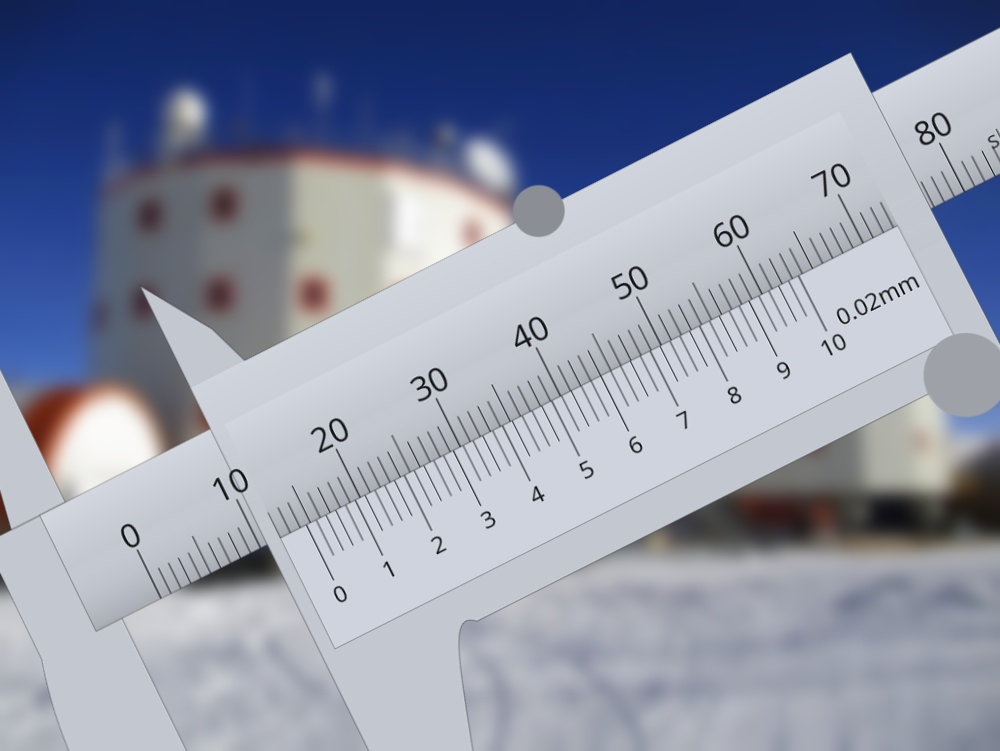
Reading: 14.6 mm
